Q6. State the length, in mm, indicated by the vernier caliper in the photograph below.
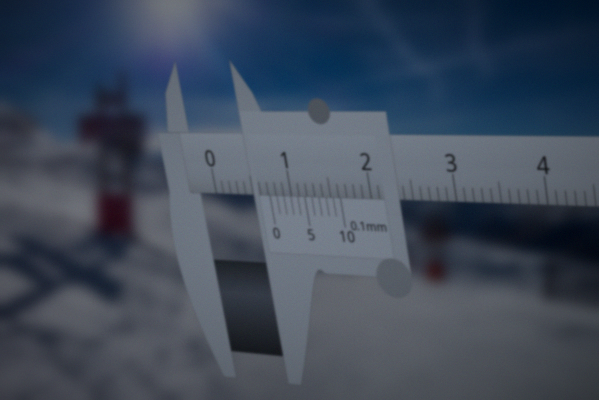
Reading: 7.2 mm
